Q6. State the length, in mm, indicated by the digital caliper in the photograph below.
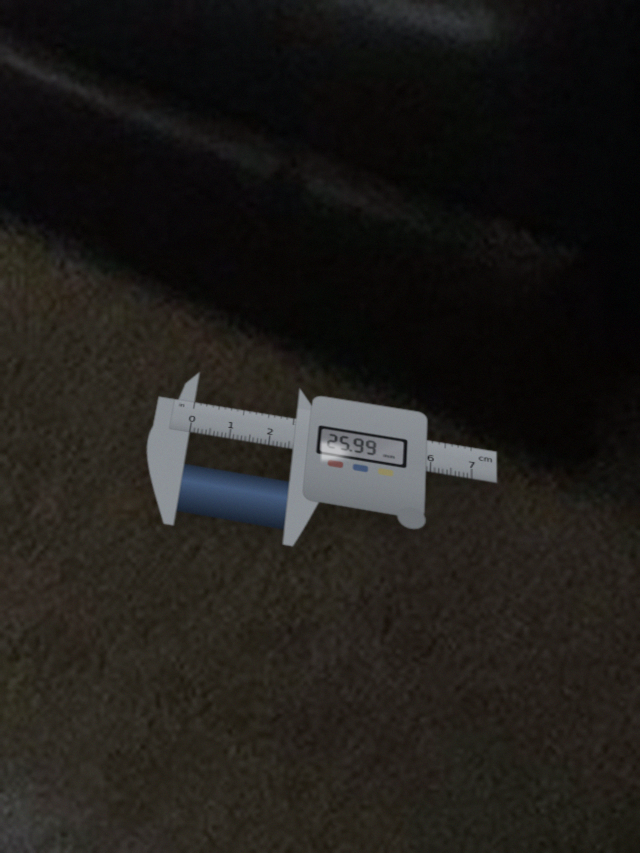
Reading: 25.99 mm
